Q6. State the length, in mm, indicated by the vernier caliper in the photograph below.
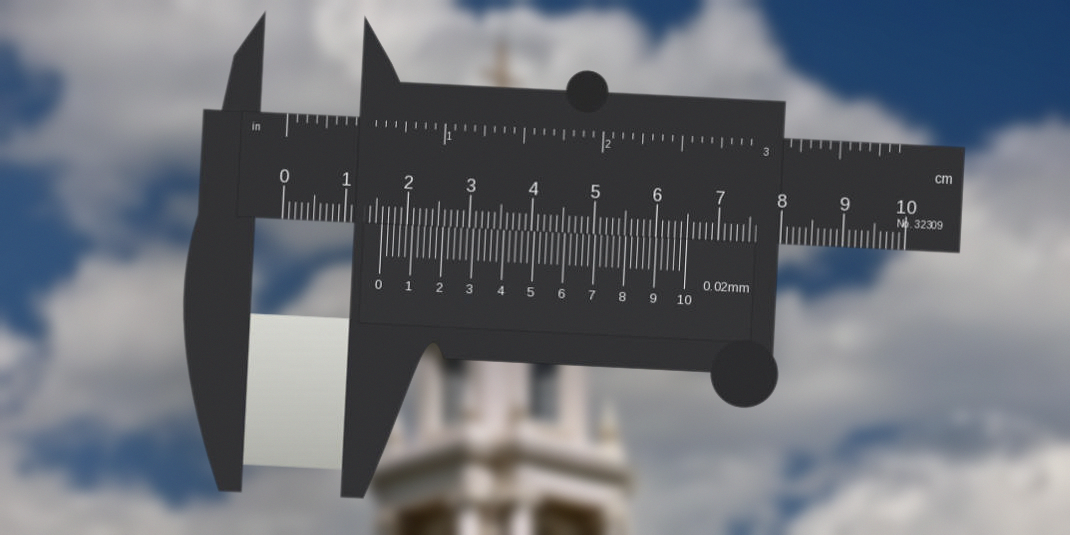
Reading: 16.0 mm
